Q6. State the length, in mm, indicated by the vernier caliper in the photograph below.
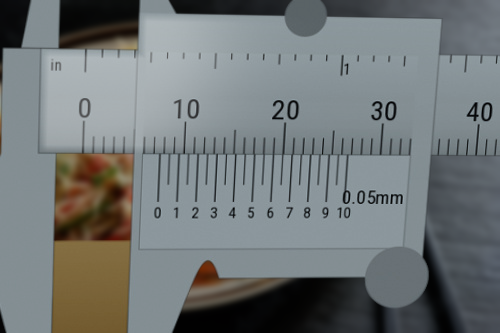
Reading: 7.6 mm
